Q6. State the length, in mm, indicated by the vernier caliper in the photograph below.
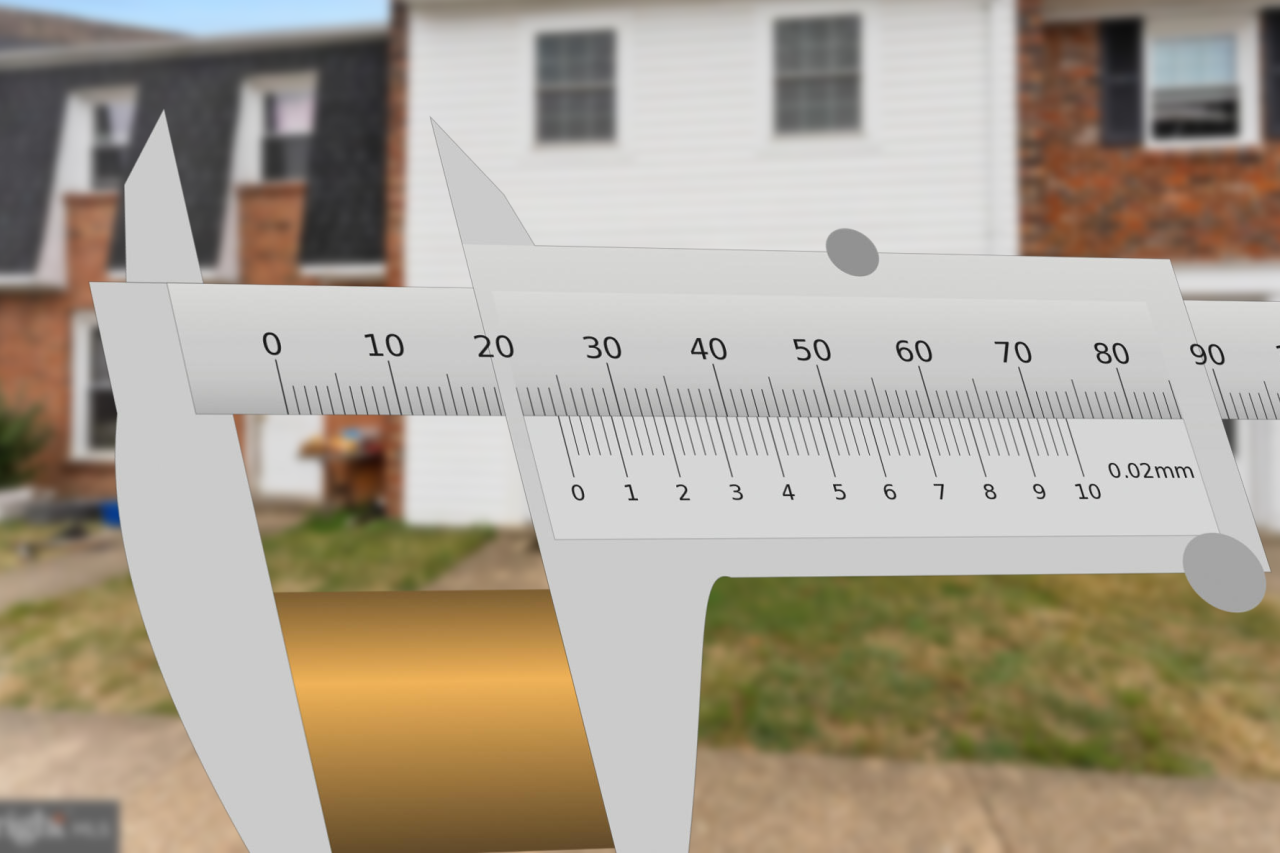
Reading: 24.2 mm
